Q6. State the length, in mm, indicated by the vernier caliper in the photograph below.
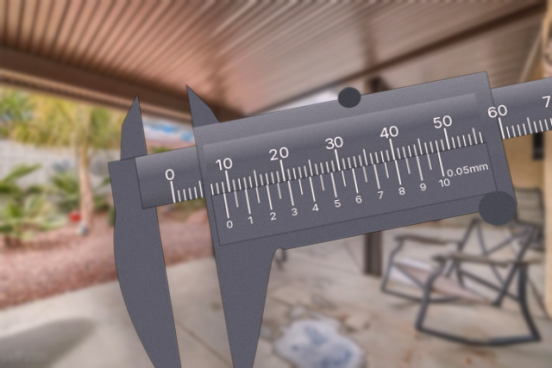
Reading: 9.0 mm
